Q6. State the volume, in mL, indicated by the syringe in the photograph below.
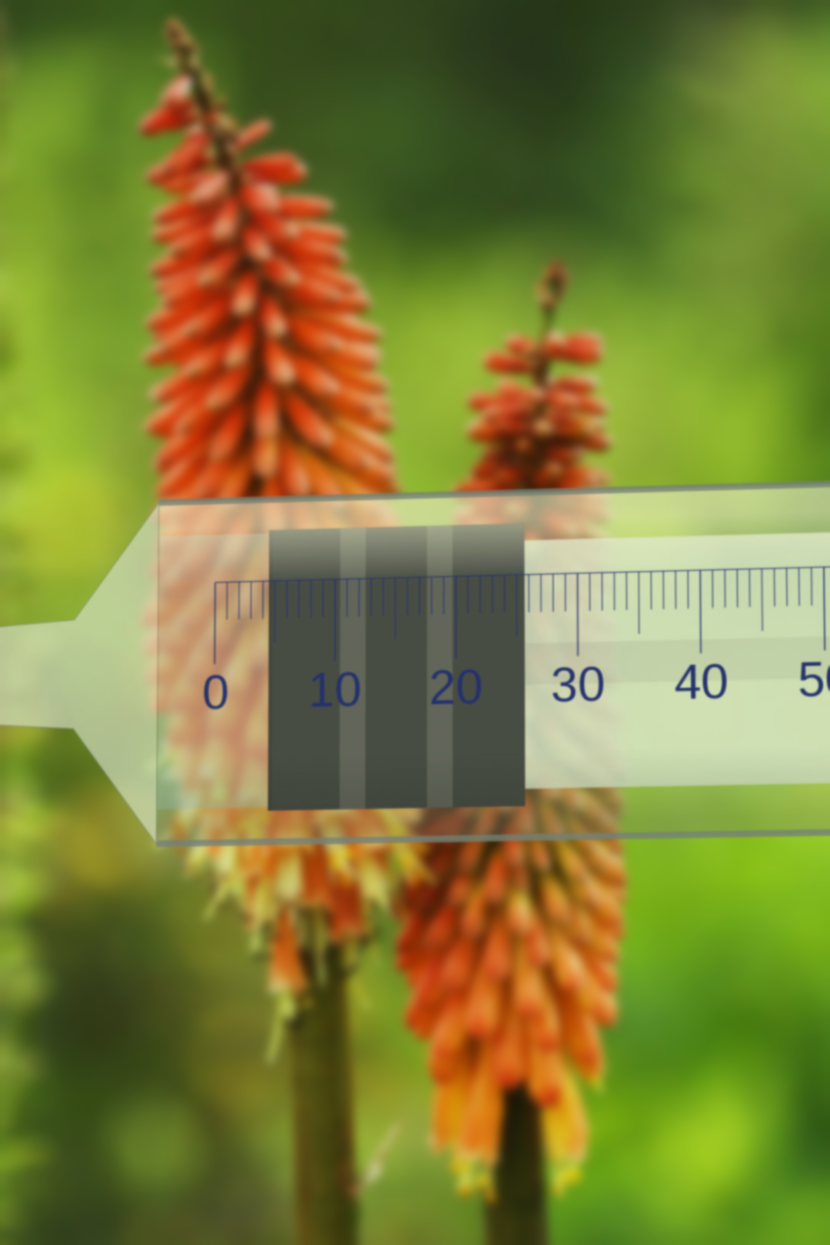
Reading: 4.5 mL
